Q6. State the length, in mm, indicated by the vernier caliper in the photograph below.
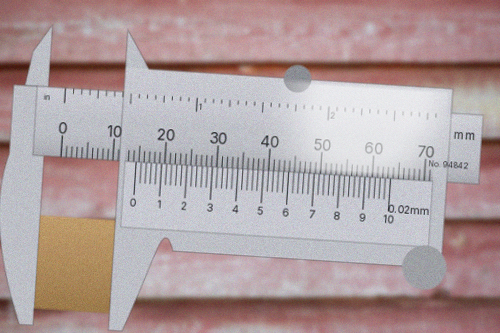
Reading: 14.5 mm
